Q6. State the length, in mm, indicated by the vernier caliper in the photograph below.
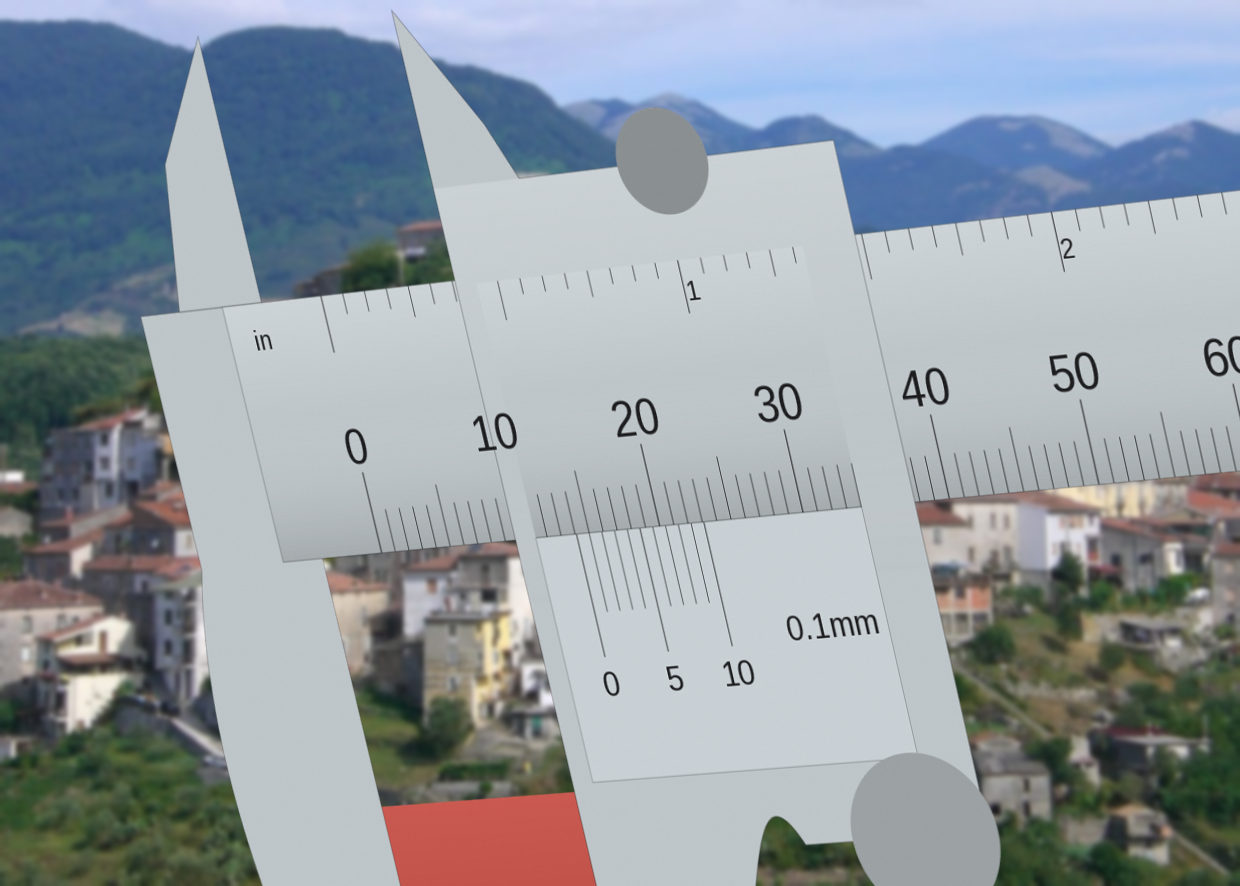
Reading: 14.1 mm
